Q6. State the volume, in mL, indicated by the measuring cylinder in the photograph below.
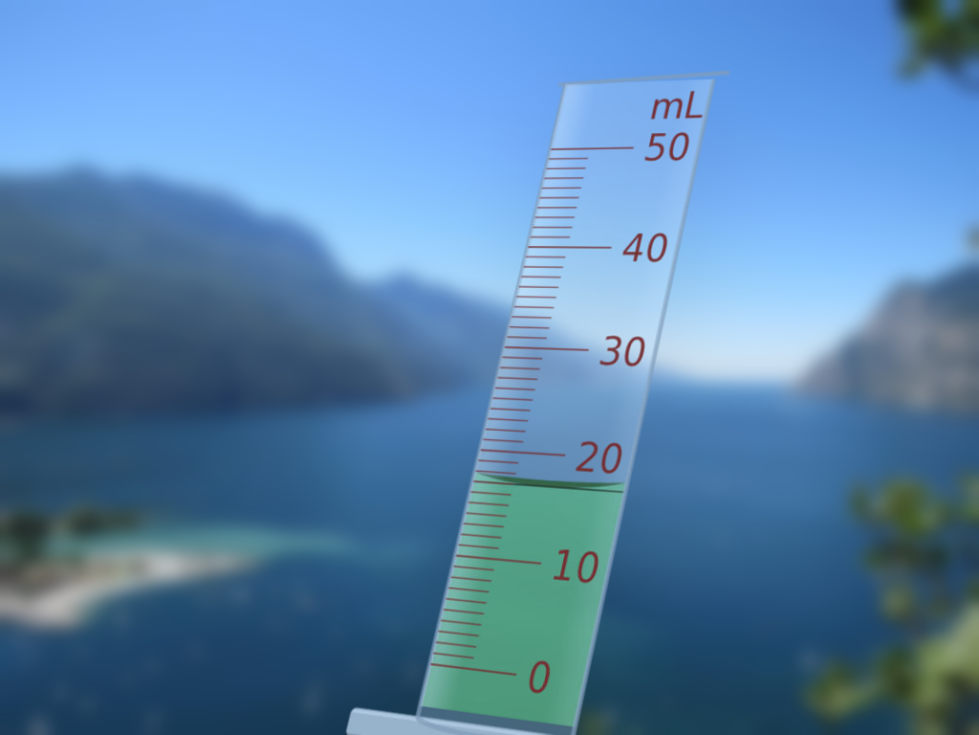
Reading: 17 mL
